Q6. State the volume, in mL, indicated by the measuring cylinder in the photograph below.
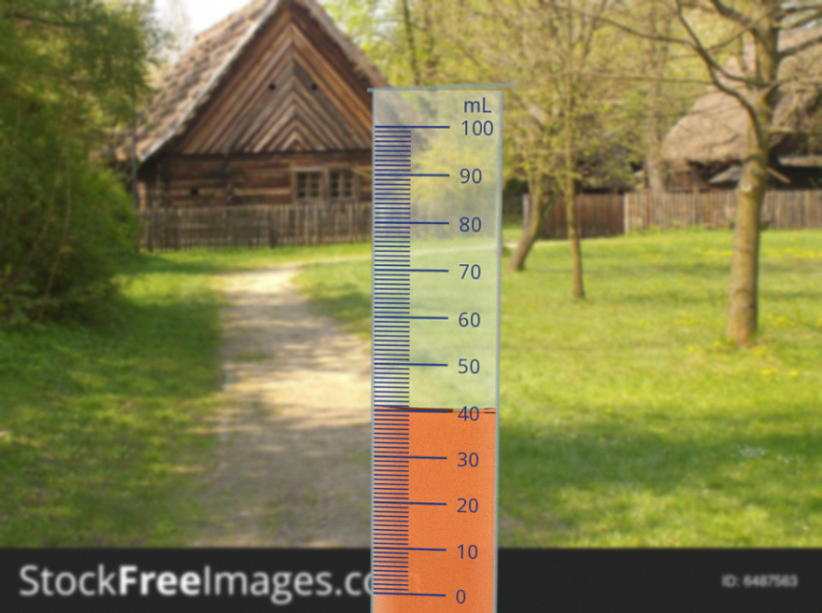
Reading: 40 mL
